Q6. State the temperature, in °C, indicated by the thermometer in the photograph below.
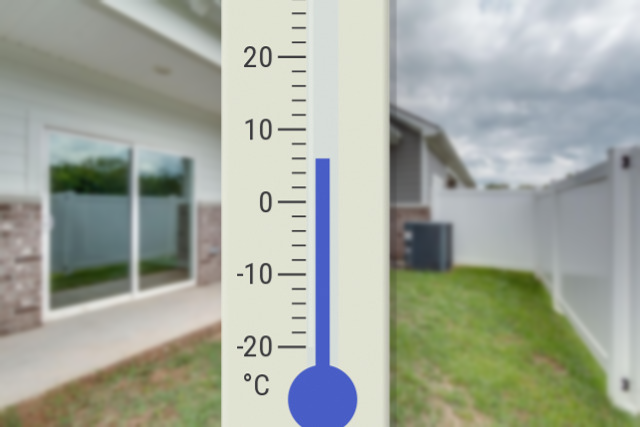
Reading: 6 °C
